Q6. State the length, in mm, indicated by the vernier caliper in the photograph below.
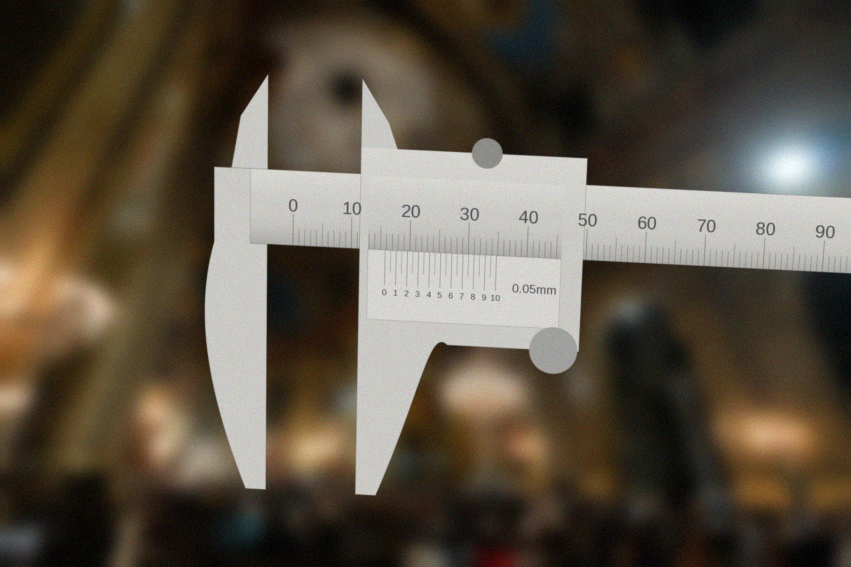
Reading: 15.8 mm
